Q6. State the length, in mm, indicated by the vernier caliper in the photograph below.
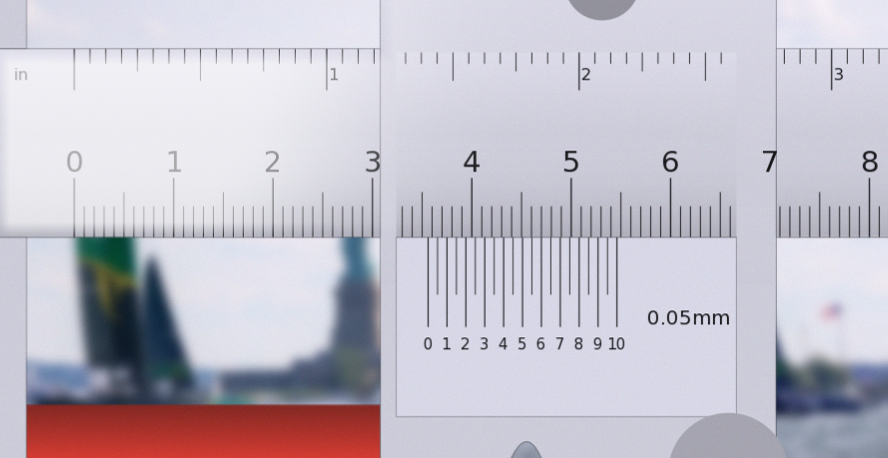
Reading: 35.6 mm
